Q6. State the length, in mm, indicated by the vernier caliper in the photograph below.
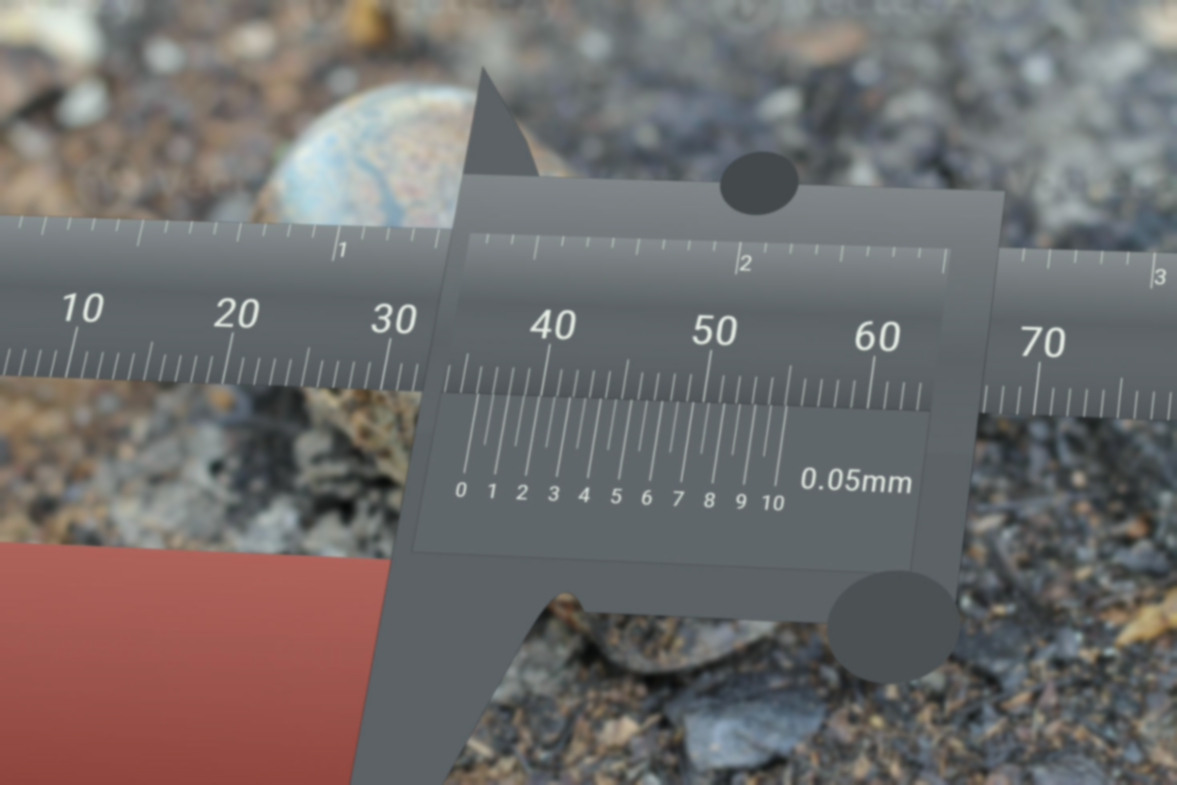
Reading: 36.1 mm
